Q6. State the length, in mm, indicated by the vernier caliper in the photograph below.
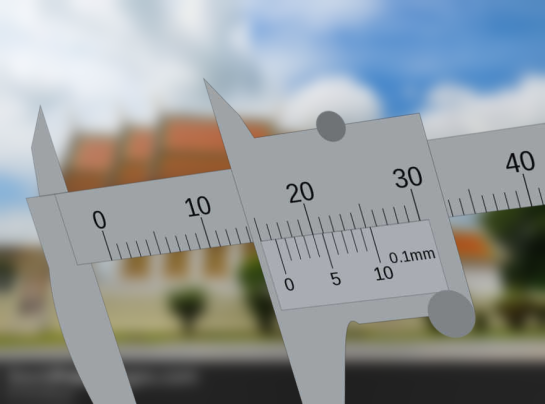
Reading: 16.4 mm
